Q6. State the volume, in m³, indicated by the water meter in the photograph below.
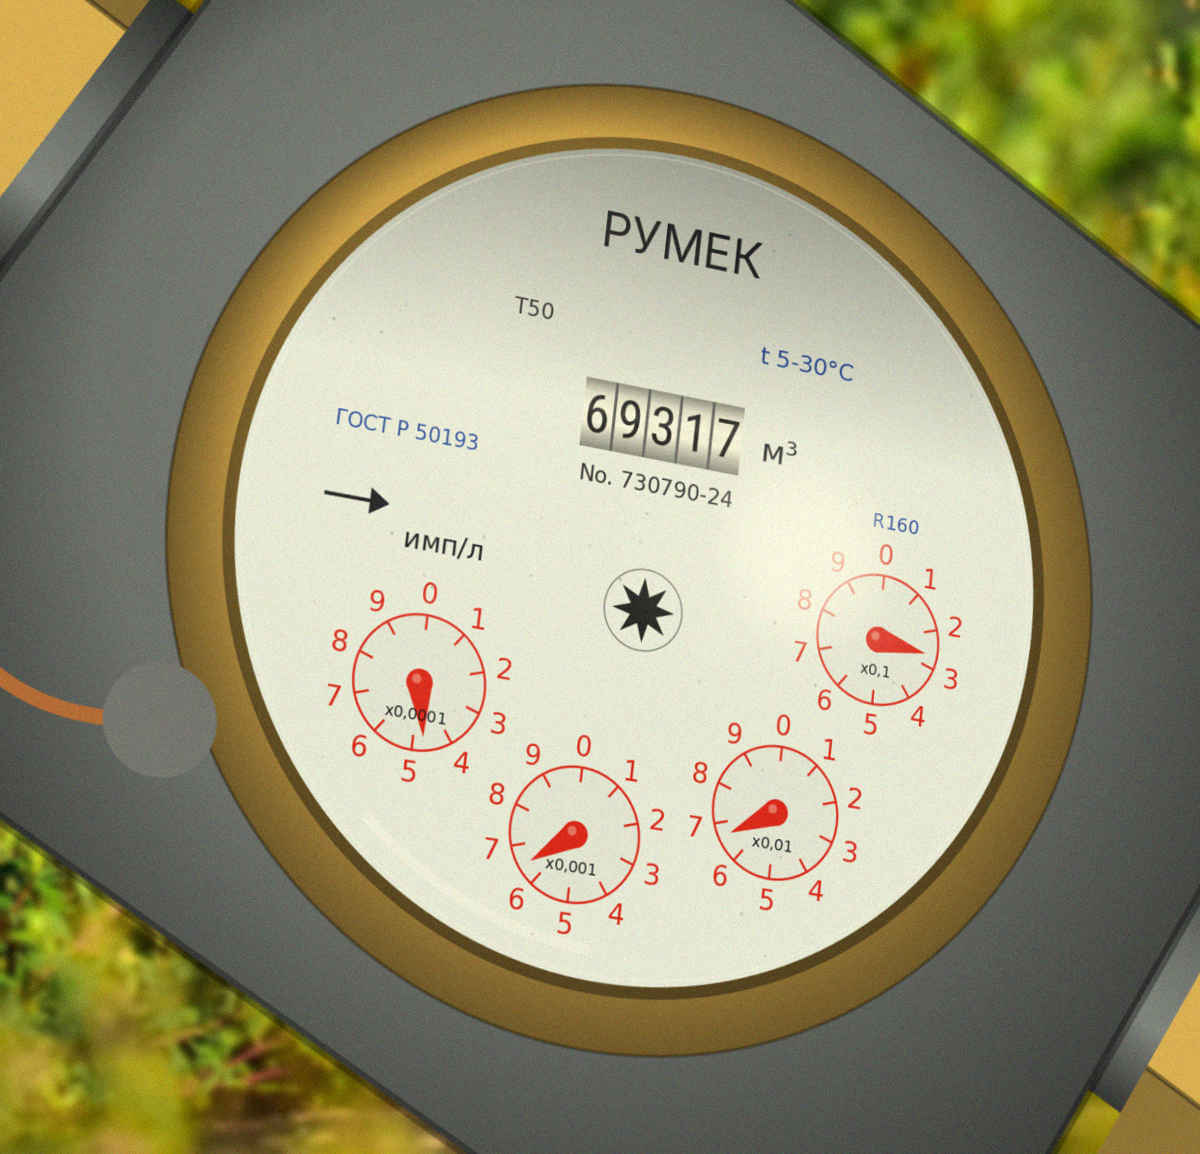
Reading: 69317.2664 m³
